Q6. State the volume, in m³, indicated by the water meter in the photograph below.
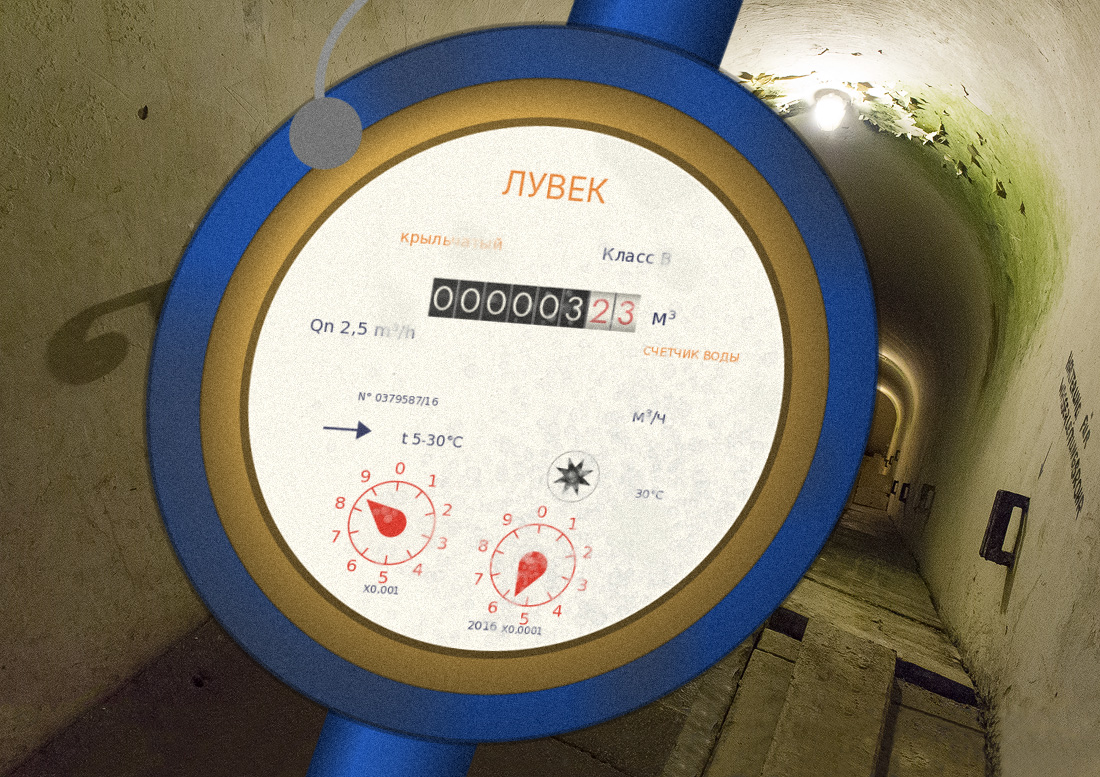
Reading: 3.2385 m³
